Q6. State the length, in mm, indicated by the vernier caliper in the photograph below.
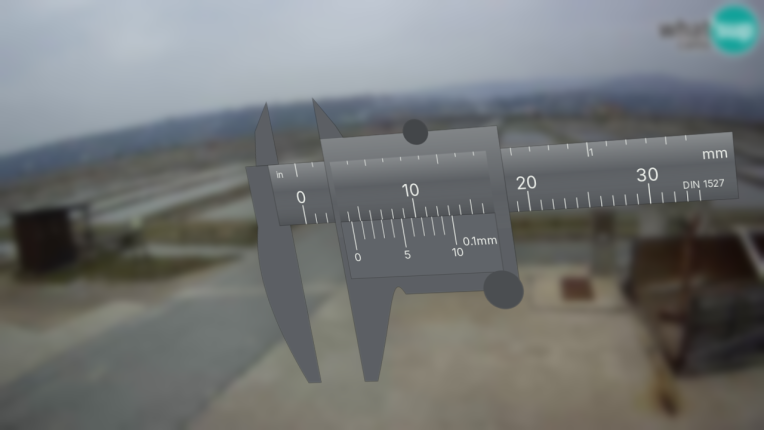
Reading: 4.2 mm
